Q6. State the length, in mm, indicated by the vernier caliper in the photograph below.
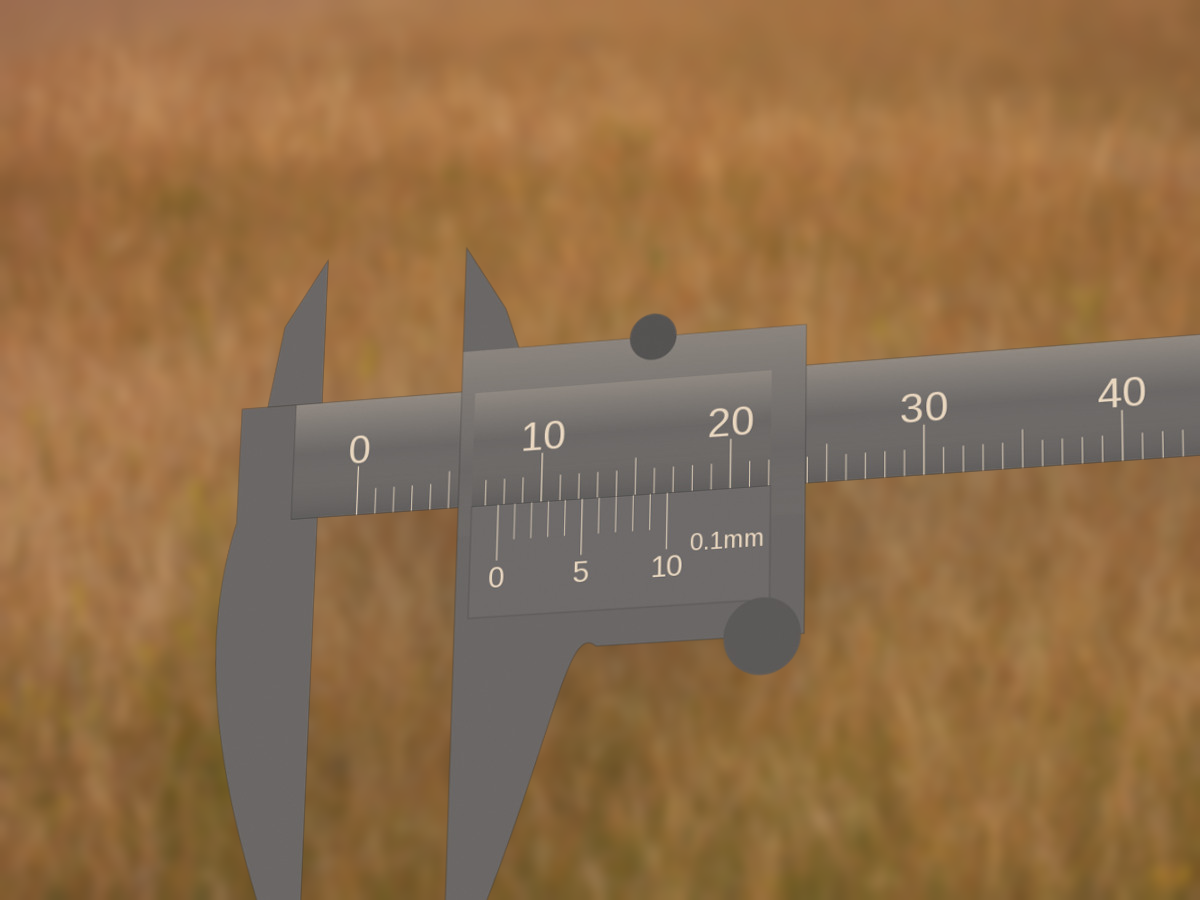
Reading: 7.7 mm
